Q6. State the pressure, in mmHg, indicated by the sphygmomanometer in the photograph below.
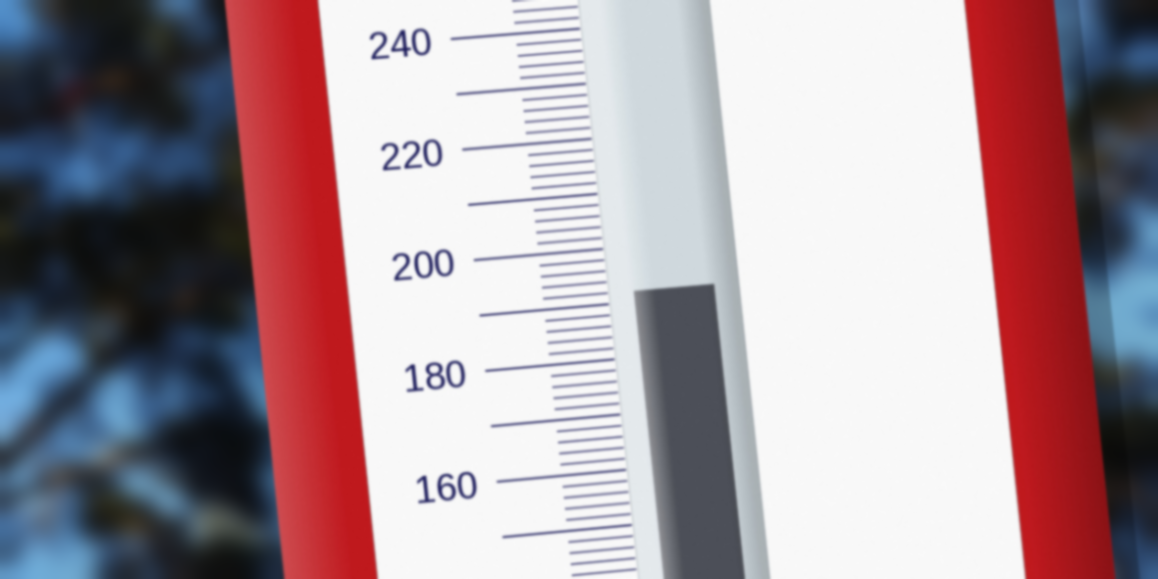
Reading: 192 mmHg
